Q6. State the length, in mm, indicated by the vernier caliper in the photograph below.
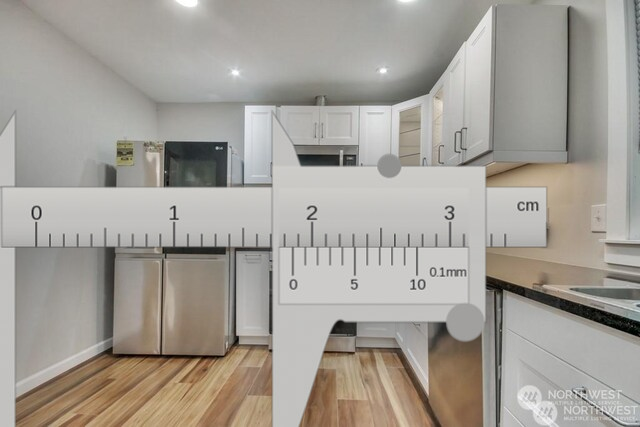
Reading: 18.6 mm
